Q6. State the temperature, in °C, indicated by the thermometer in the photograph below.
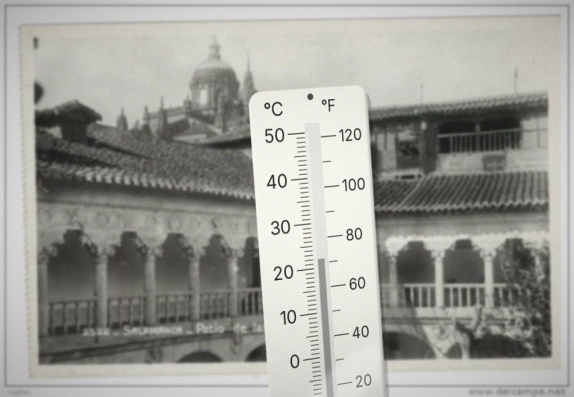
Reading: 22 °C
